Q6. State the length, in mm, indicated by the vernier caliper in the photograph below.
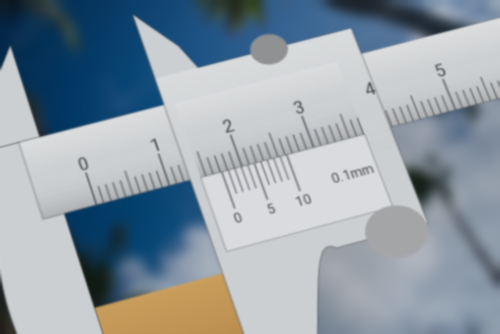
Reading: 17.2 mm
